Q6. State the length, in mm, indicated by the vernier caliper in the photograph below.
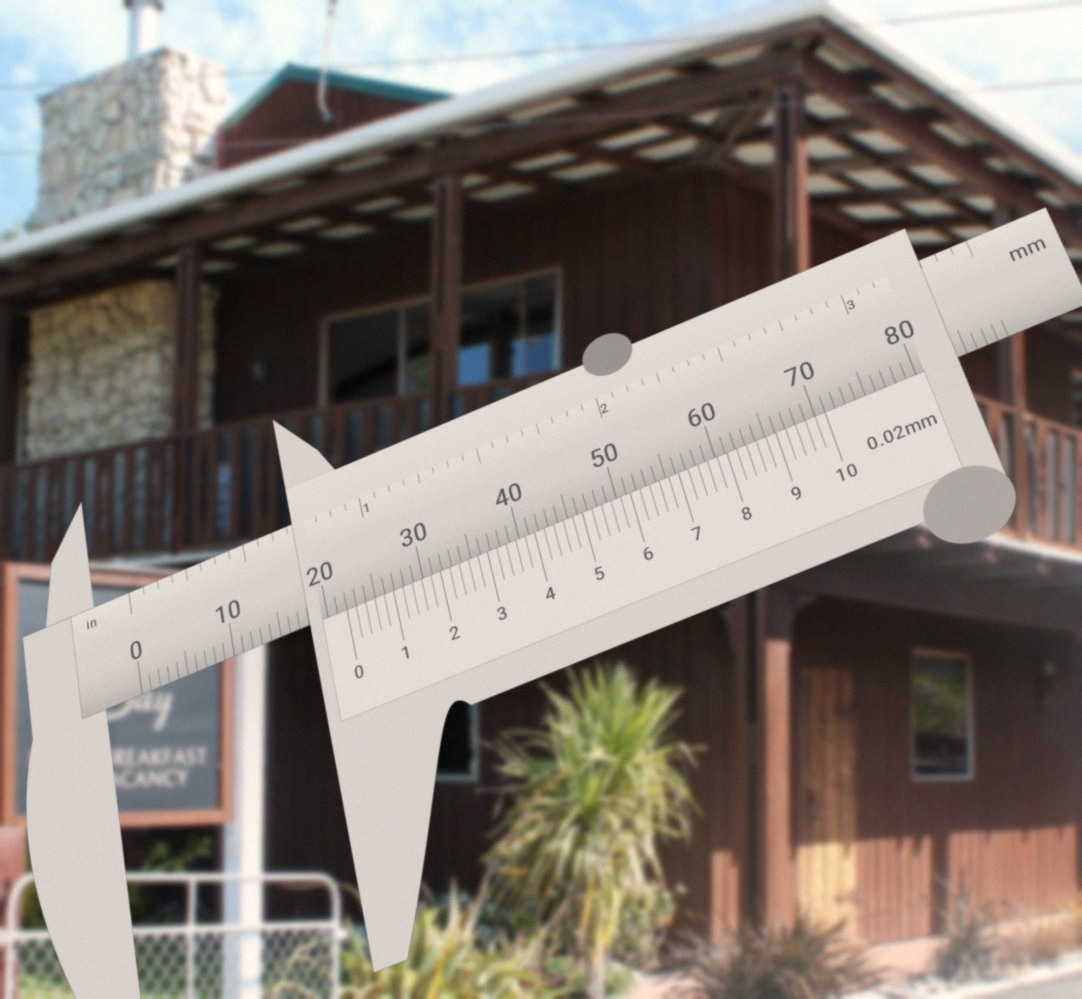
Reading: 22.0 mm
